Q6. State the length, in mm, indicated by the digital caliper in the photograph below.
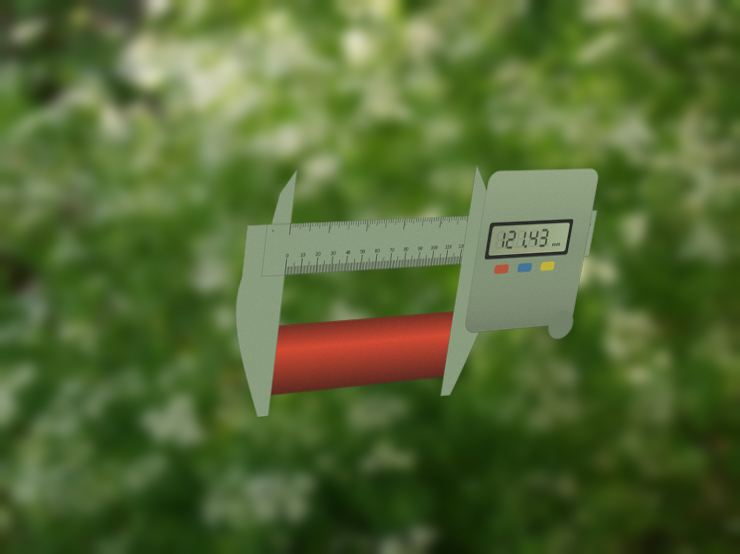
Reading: 121.43 mm
